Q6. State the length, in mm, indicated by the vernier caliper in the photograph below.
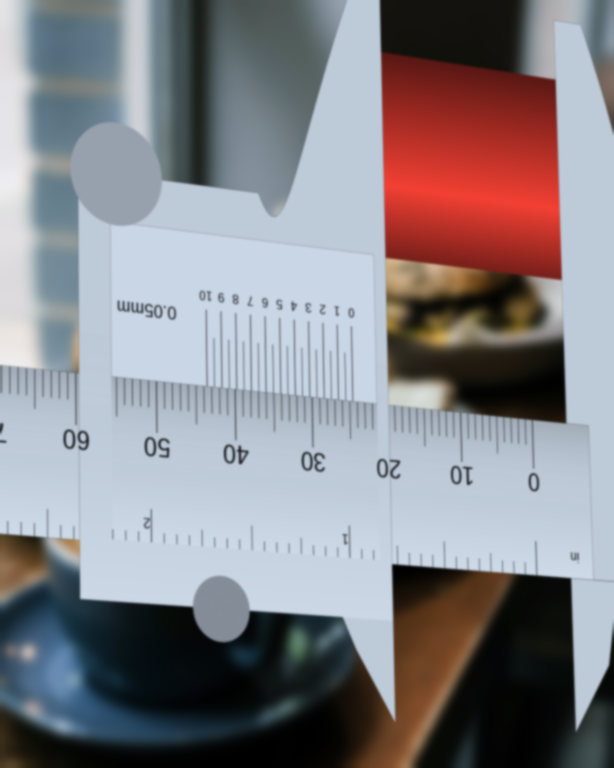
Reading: 24.6 mm
